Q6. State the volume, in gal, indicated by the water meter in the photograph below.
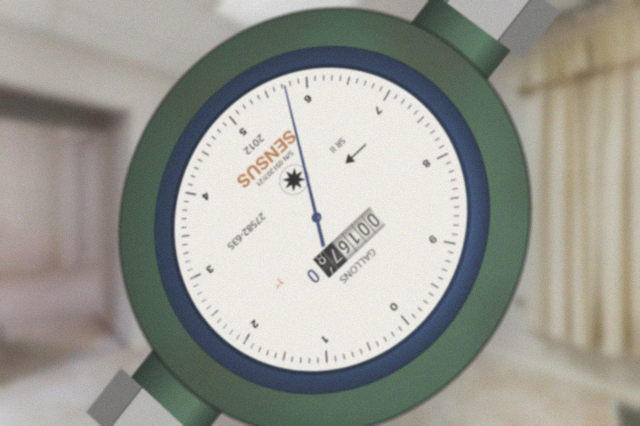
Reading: 16775.7 gal
